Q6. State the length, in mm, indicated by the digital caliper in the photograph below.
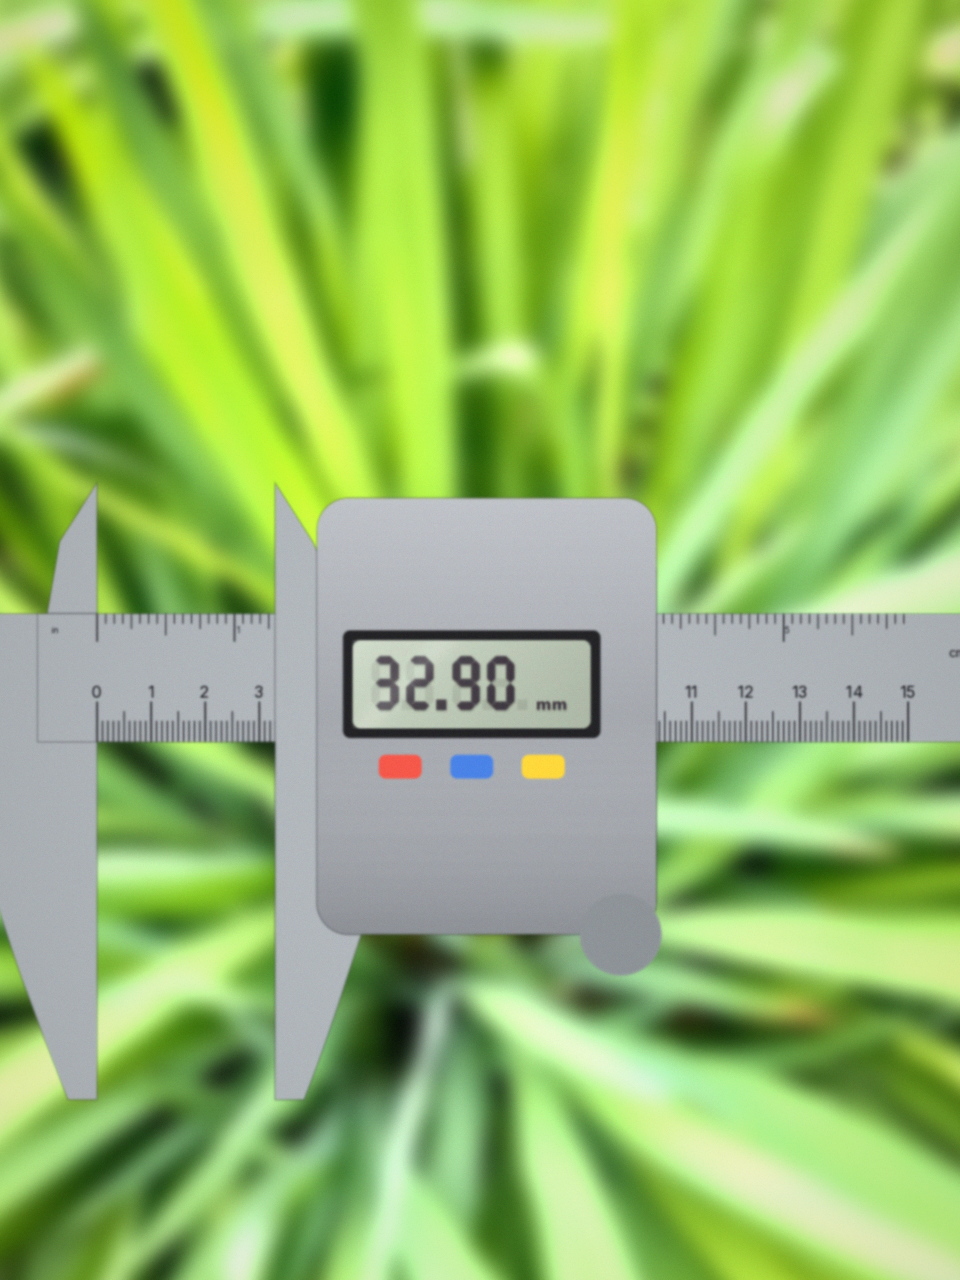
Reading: 32.90 mm
